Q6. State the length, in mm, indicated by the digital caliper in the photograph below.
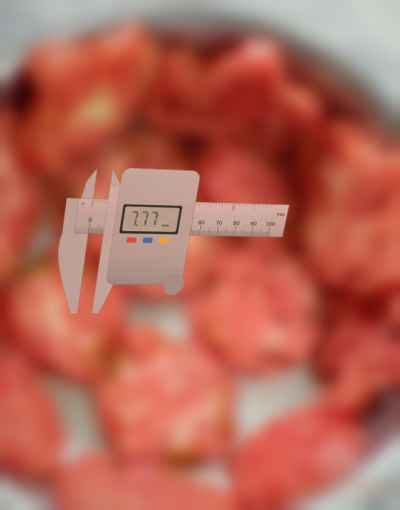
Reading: 7.77 mm
